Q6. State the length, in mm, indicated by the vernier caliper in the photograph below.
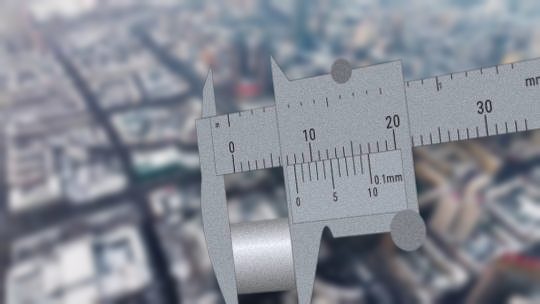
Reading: 7.8 mm
